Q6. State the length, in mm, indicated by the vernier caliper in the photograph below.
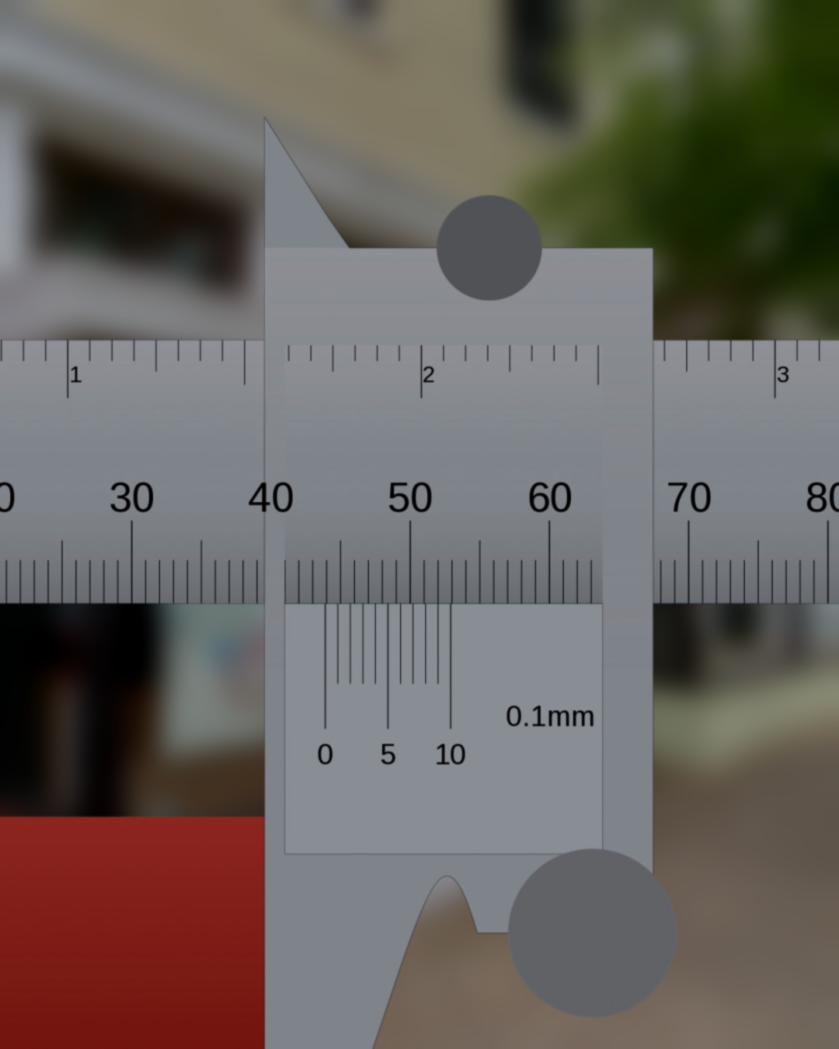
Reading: 43.9 mm
